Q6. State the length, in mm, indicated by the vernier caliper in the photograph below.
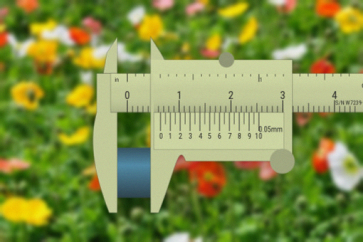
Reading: 6.4 mm
